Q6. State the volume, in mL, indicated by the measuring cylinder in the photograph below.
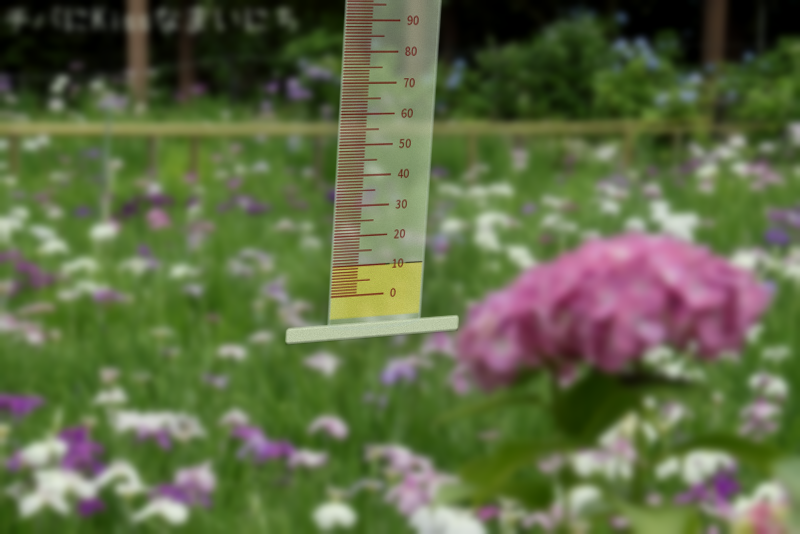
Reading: 10 mL
